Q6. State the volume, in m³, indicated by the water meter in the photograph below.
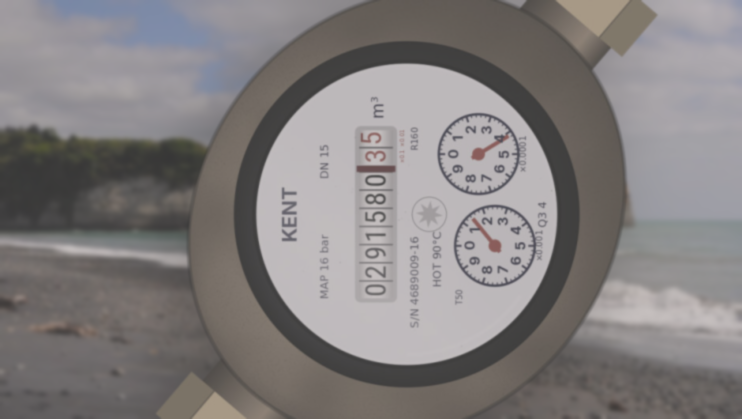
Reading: 291580.3514 m³
